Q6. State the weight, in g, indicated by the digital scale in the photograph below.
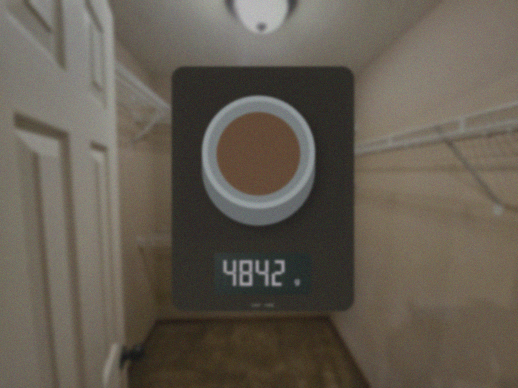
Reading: 4842 g
